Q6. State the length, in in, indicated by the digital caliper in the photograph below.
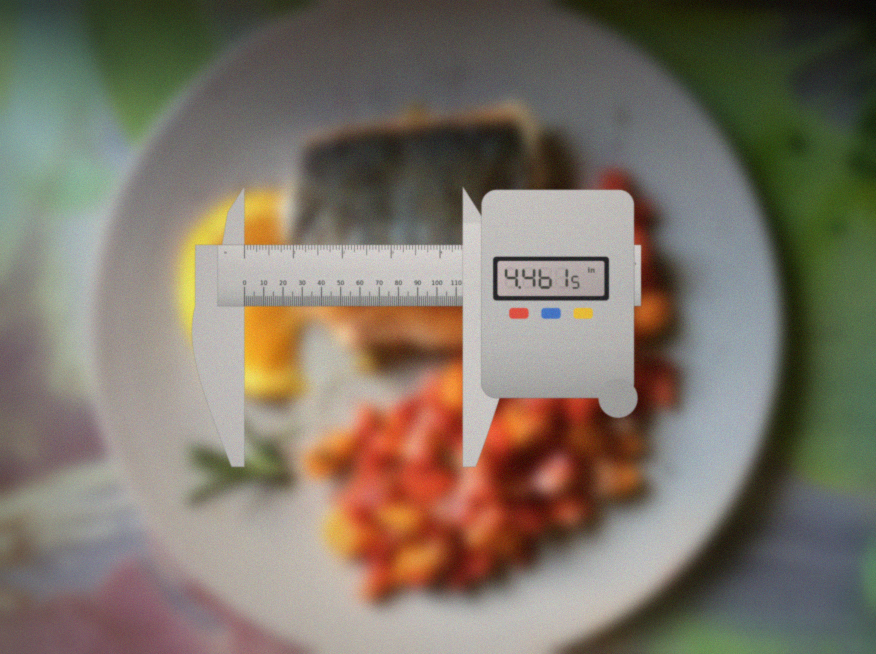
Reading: 4.4615 in
